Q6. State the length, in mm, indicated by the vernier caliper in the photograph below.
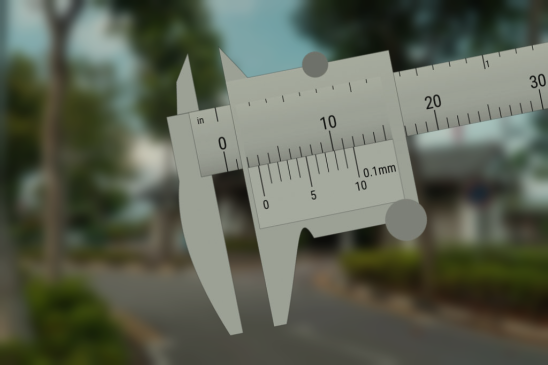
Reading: 2.9 mm
